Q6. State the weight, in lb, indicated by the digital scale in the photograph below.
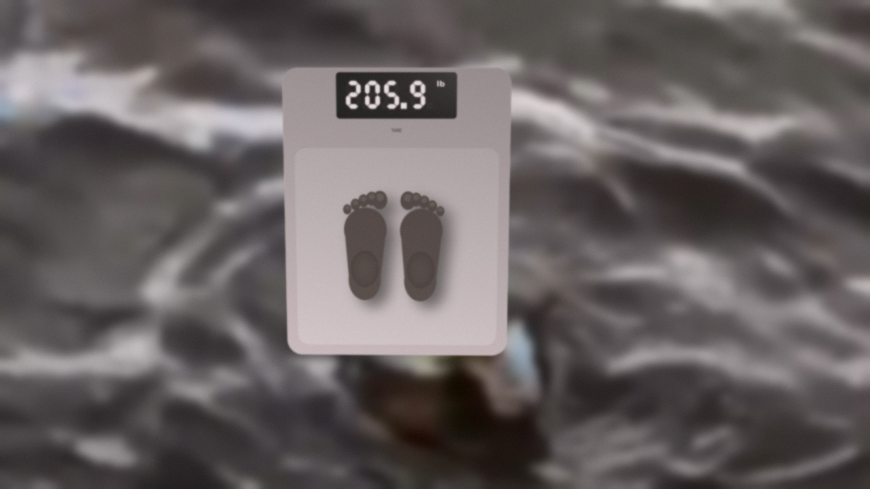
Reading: 205.9 lb
